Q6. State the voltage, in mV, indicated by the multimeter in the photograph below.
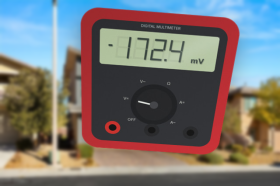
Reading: -172.4 mV
